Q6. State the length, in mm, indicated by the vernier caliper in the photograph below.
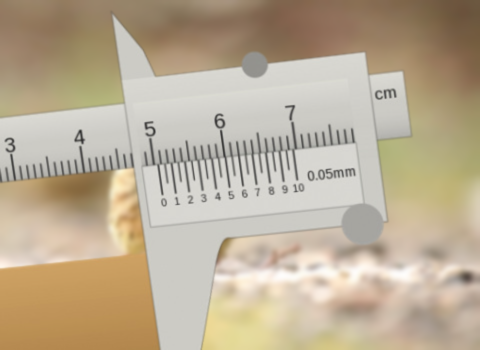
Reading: 50.6 mm
